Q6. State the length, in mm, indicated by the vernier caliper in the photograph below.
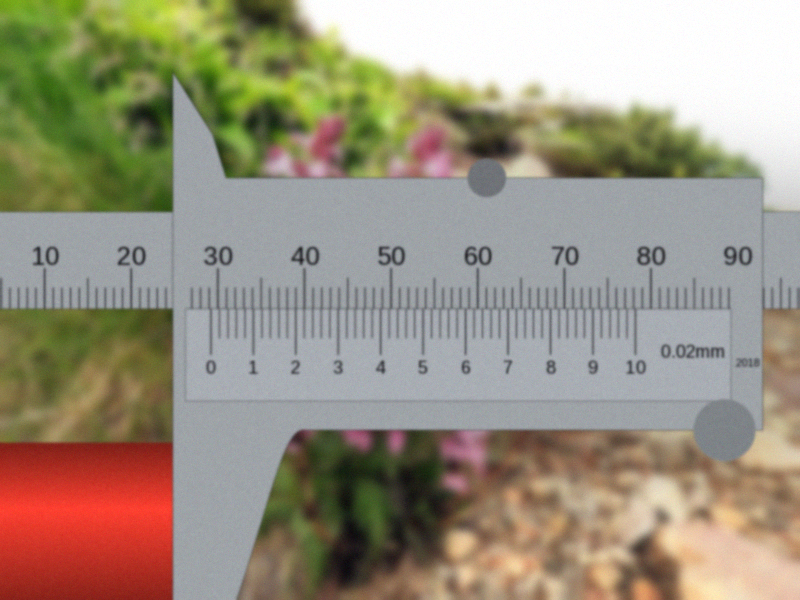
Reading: 29.2 mm
